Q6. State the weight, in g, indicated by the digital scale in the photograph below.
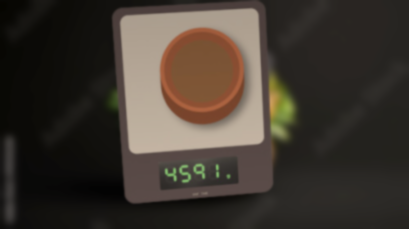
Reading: 4591 g
